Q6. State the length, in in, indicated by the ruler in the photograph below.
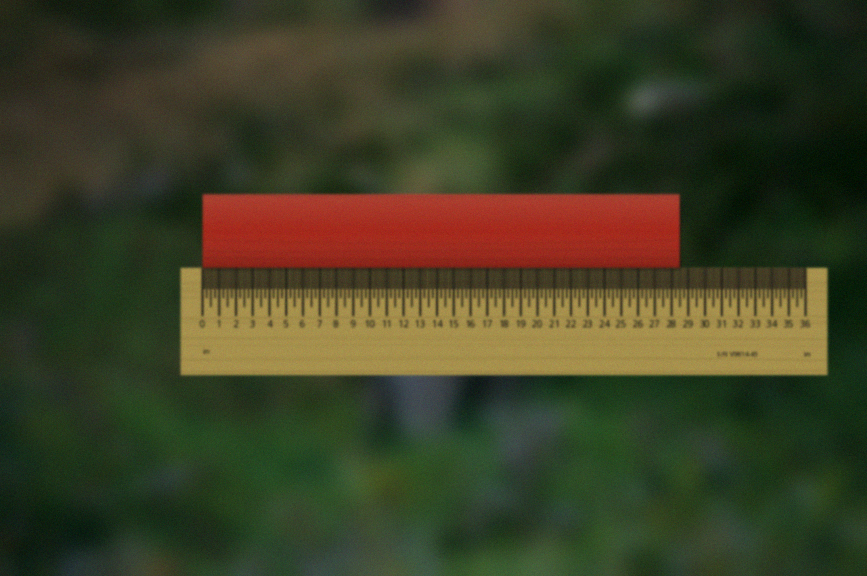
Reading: 28.5 in
